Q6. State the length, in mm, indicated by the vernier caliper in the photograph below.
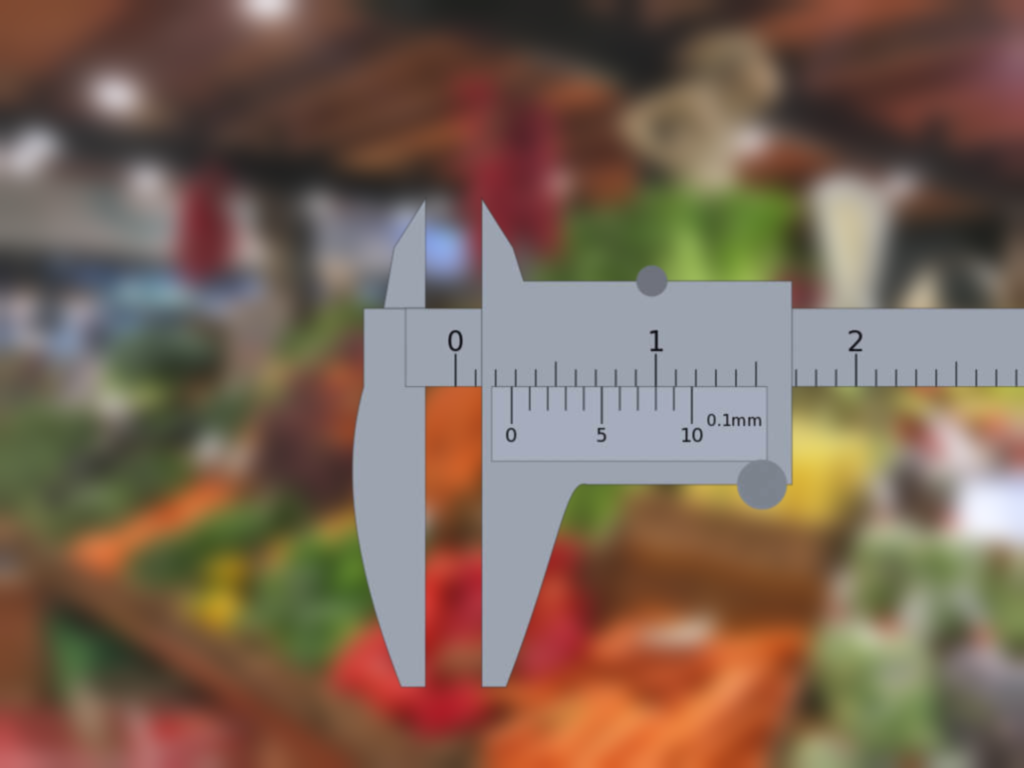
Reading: 2.8 mm
